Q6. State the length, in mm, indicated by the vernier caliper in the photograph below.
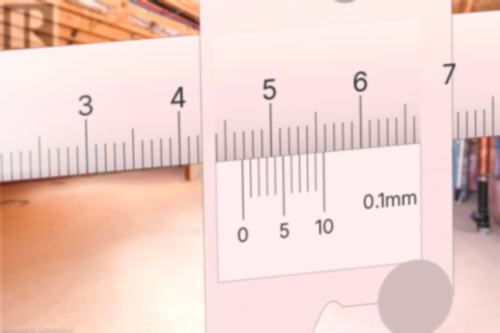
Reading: 46.8 mm
